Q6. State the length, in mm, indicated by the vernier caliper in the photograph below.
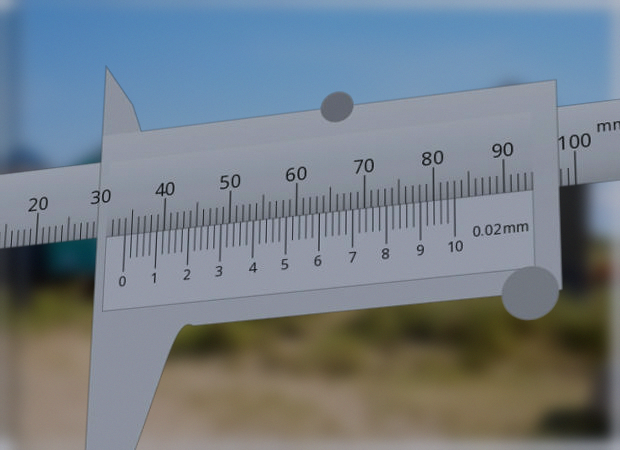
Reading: 34.0 mm
